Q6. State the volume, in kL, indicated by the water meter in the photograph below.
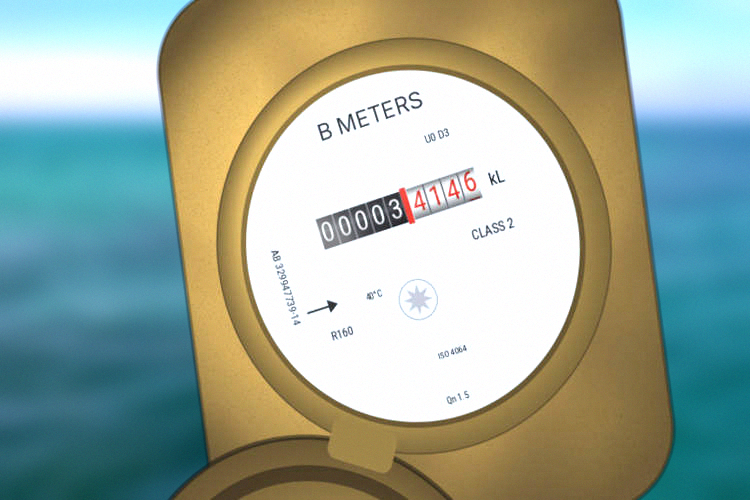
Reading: 3.4146 kL
